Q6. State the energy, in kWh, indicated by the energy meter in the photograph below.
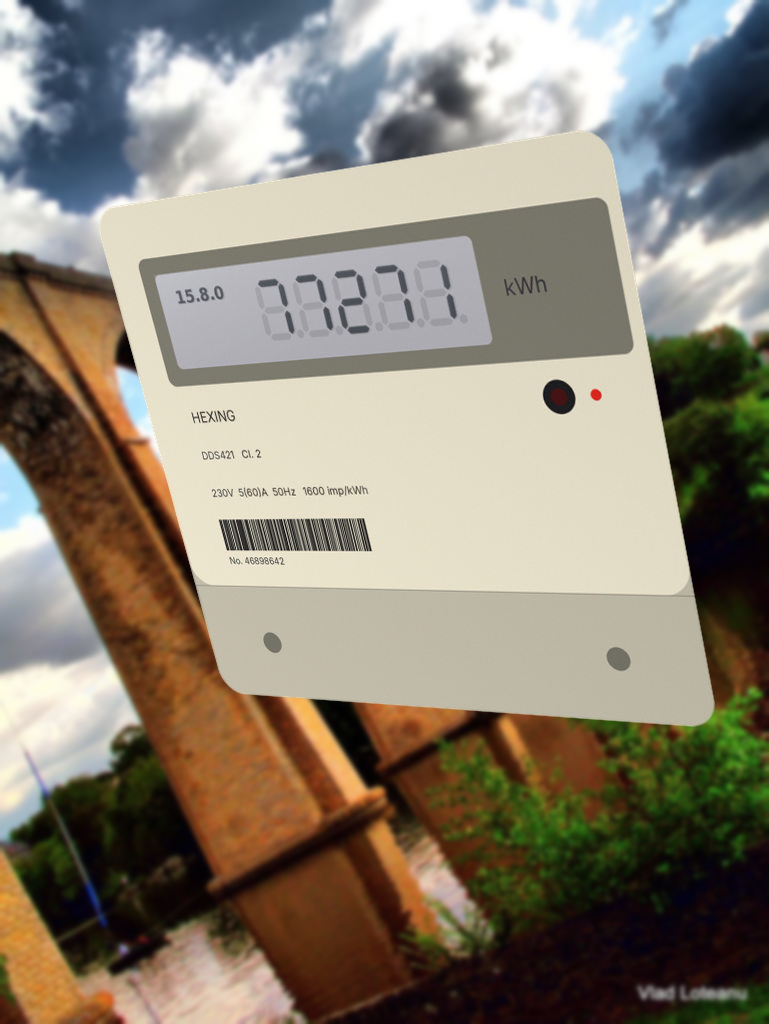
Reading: 77271 kWh
